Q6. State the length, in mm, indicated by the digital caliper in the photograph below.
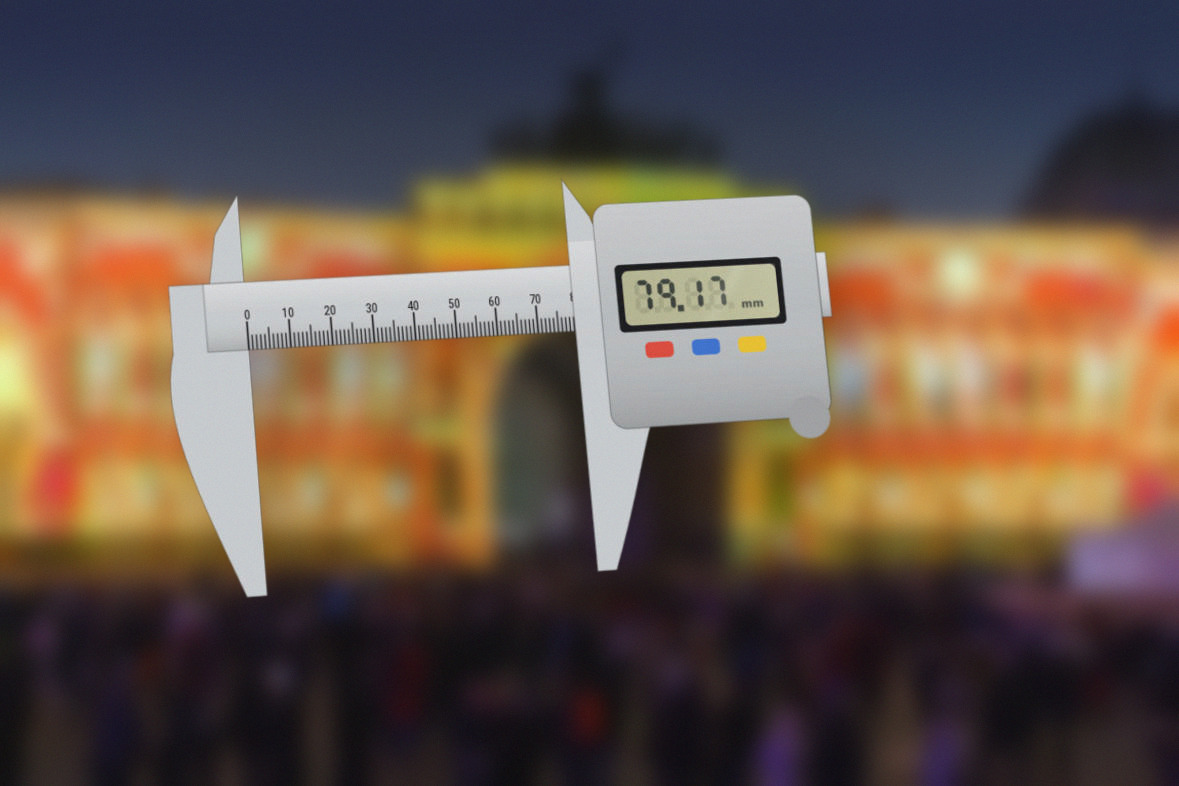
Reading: 79.17 mm
